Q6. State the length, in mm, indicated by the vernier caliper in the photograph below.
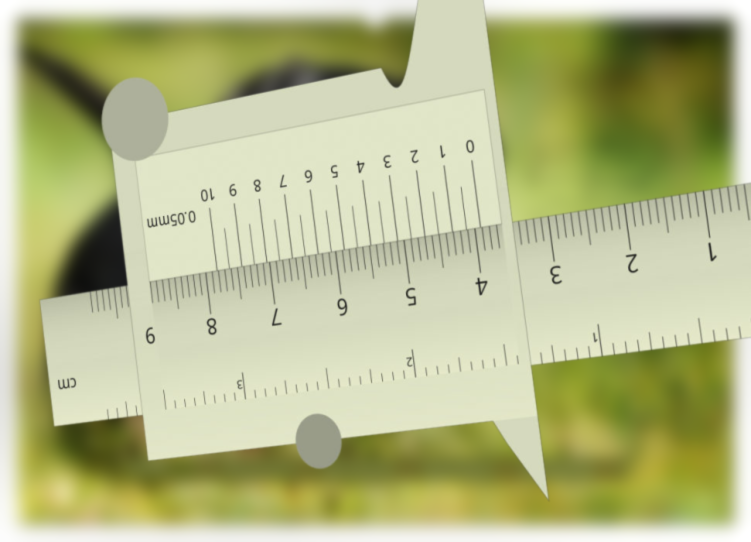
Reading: 39.2 mm
